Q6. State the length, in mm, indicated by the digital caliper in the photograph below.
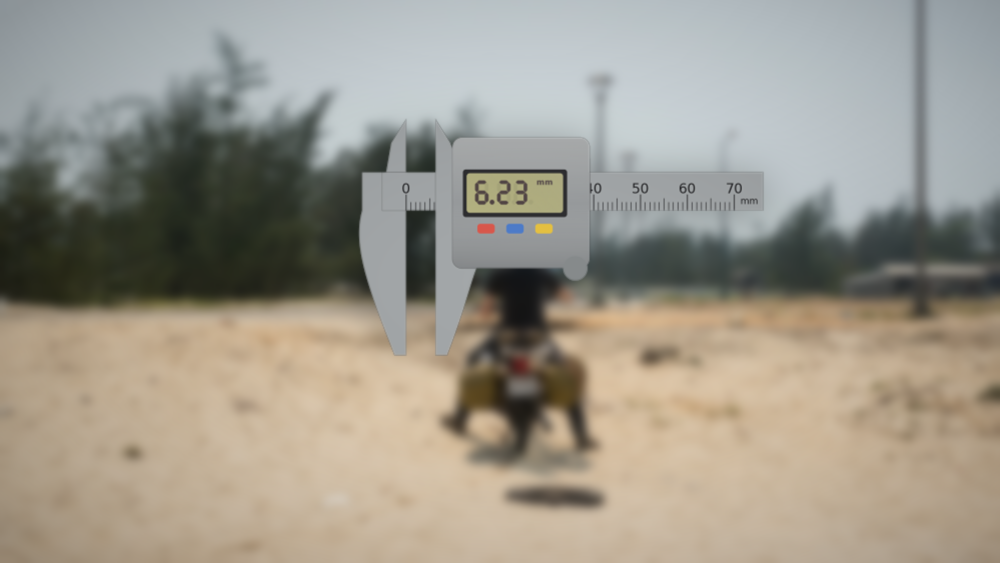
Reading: 6.23 mm
